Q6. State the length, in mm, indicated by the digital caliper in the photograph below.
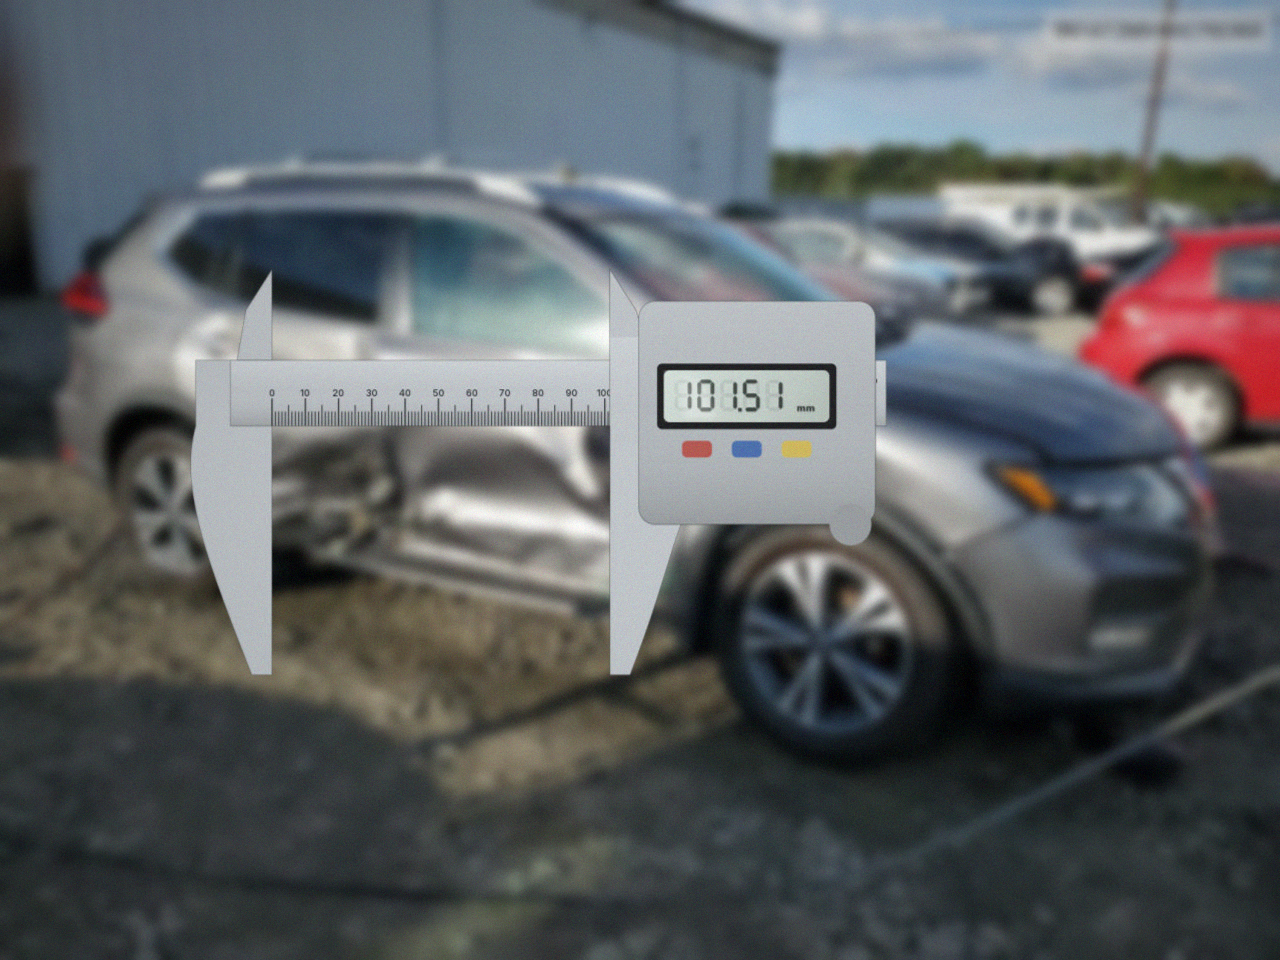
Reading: 101.51 mm
